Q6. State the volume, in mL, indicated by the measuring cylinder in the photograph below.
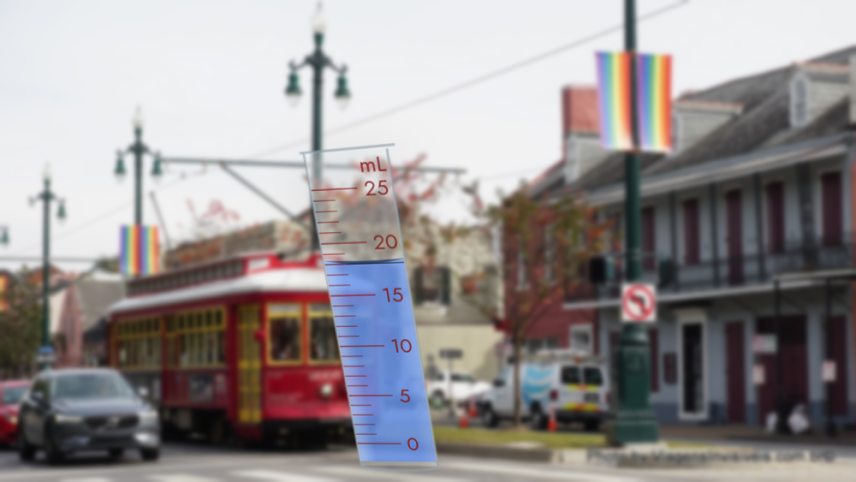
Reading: 18 mL
